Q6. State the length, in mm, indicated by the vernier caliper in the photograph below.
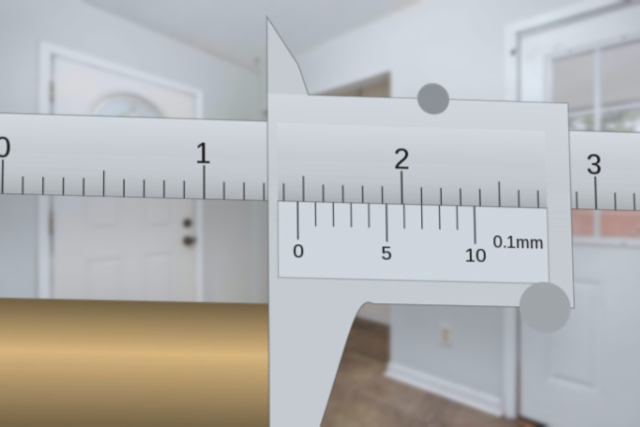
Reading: 14.7 mm
